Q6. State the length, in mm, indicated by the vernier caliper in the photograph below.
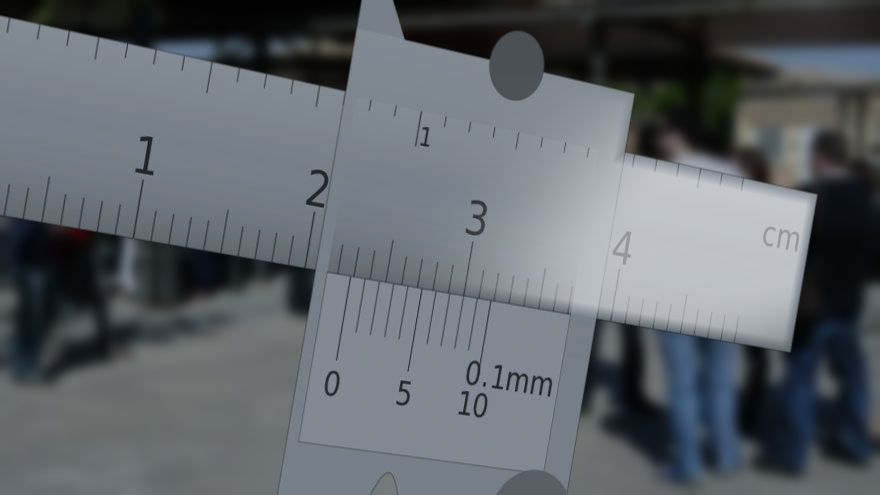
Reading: 22.8 mm
